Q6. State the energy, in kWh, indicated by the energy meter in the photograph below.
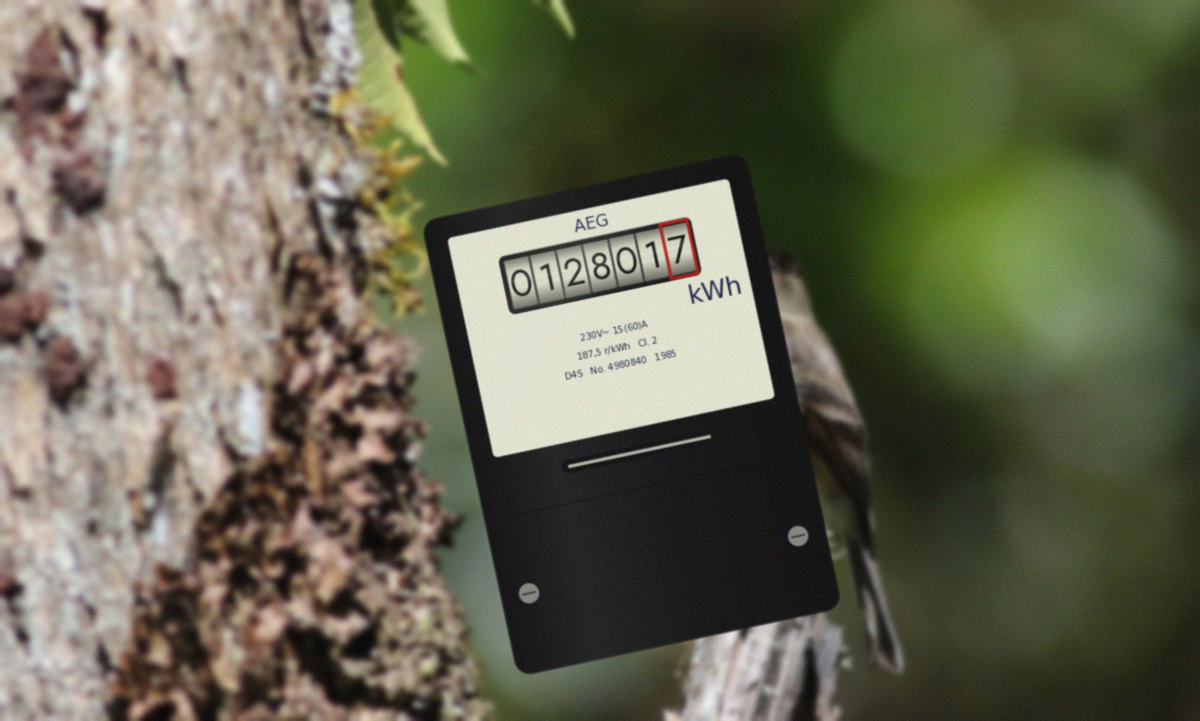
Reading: 12801.7 kWh
